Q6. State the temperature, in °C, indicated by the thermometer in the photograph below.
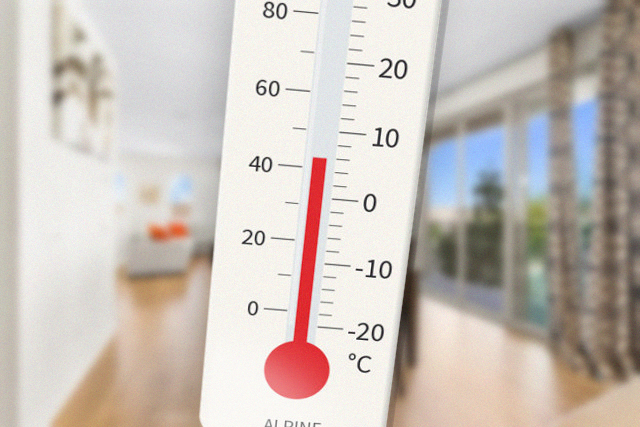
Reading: 6 °C
